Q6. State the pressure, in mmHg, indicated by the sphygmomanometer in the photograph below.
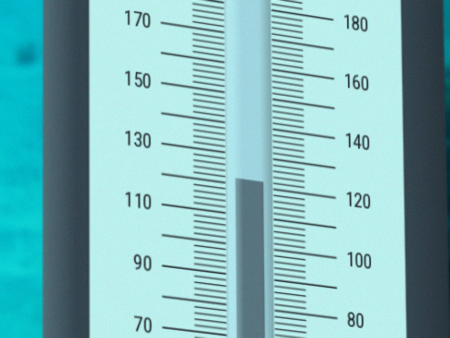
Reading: 122 mmHg
